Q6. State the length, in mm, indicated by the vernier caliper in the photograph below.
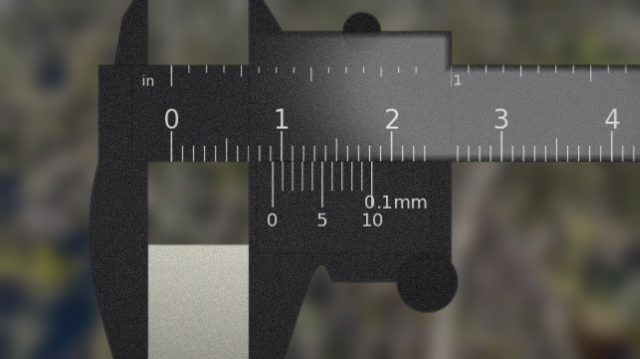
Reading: 9.2 mm
